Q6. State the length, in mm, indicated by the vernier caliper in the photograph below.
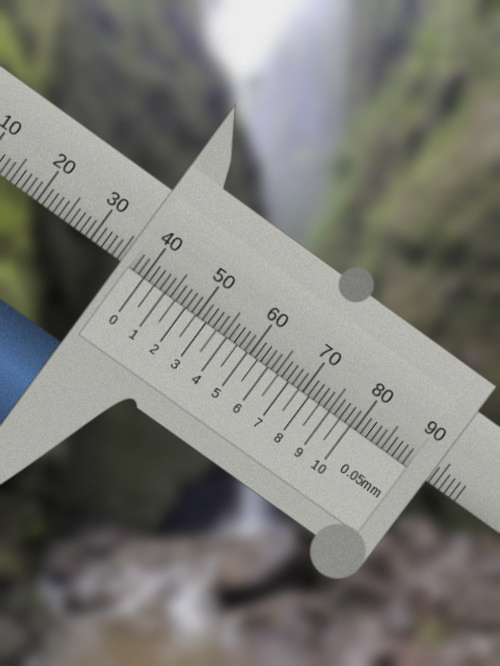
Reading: 40.0 mm
